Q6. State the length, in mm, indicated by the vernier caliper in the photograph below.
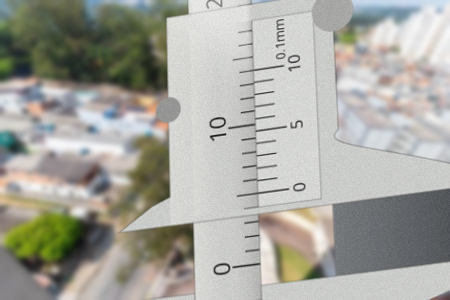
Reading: 5.0 mm
